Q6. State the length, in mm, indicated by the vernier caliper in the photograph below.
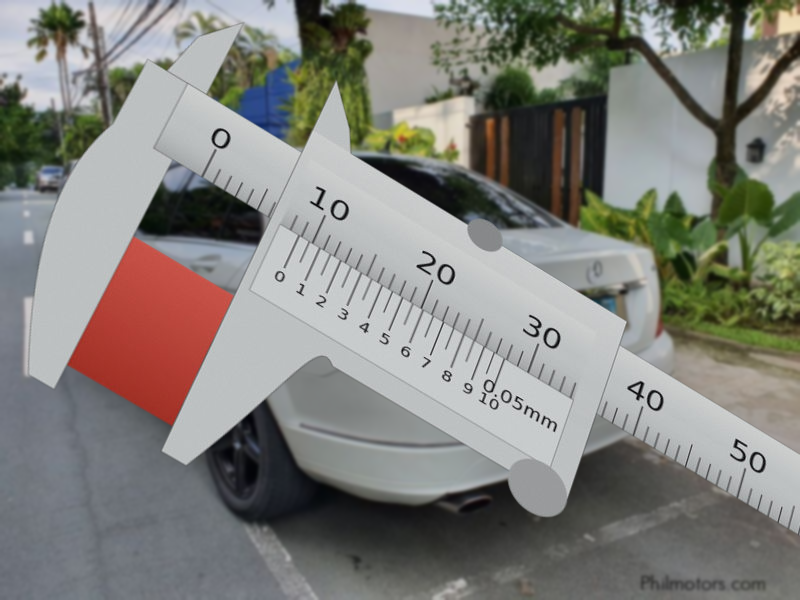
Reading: 8.8 mm
